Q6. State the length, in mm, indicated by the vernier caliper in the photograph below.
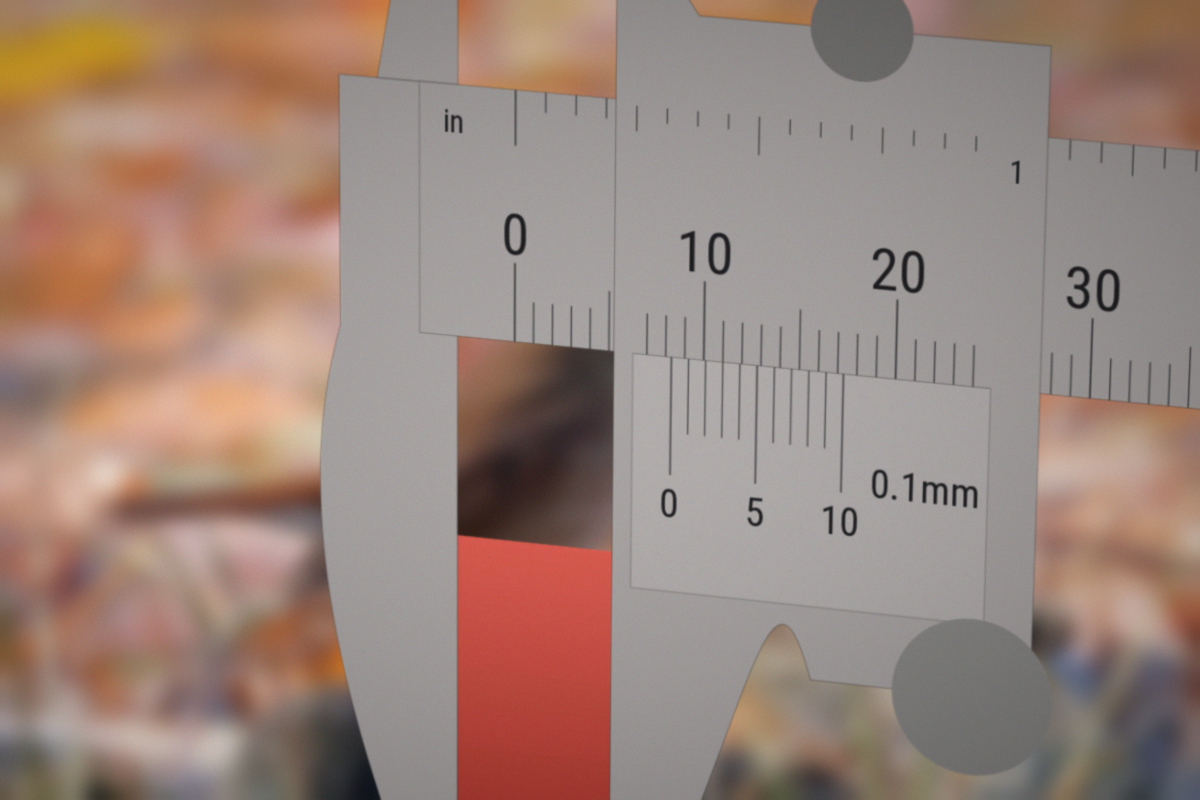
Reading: 8.3 mm
